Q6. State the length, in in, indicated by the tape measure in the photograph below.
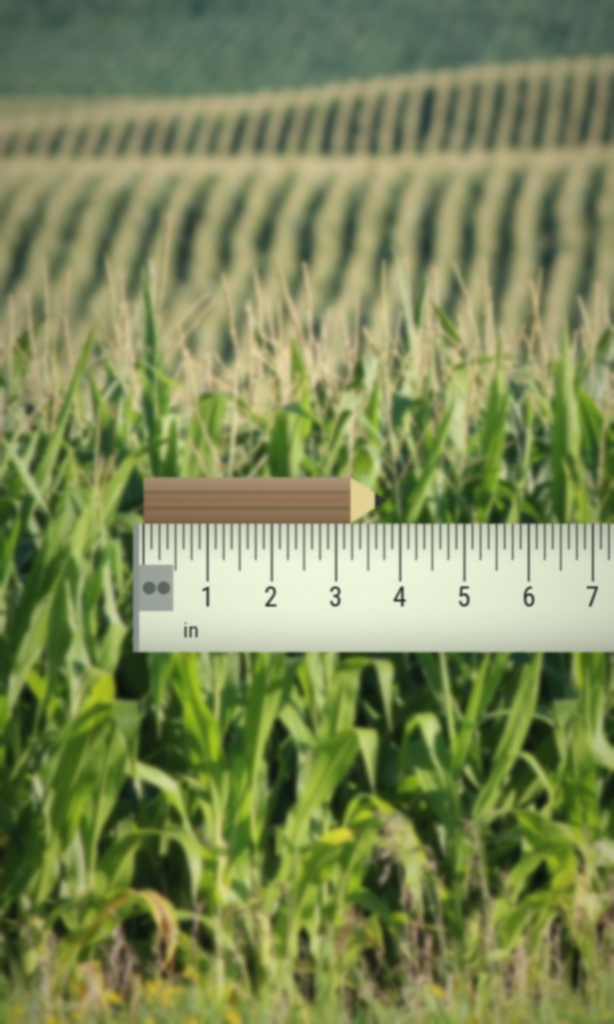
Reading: 3.75 in
